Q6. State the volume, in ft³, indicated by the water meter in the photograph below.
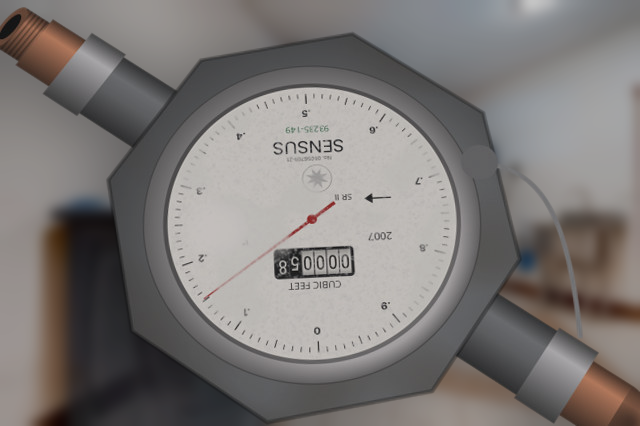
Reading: 58.15 ft³
